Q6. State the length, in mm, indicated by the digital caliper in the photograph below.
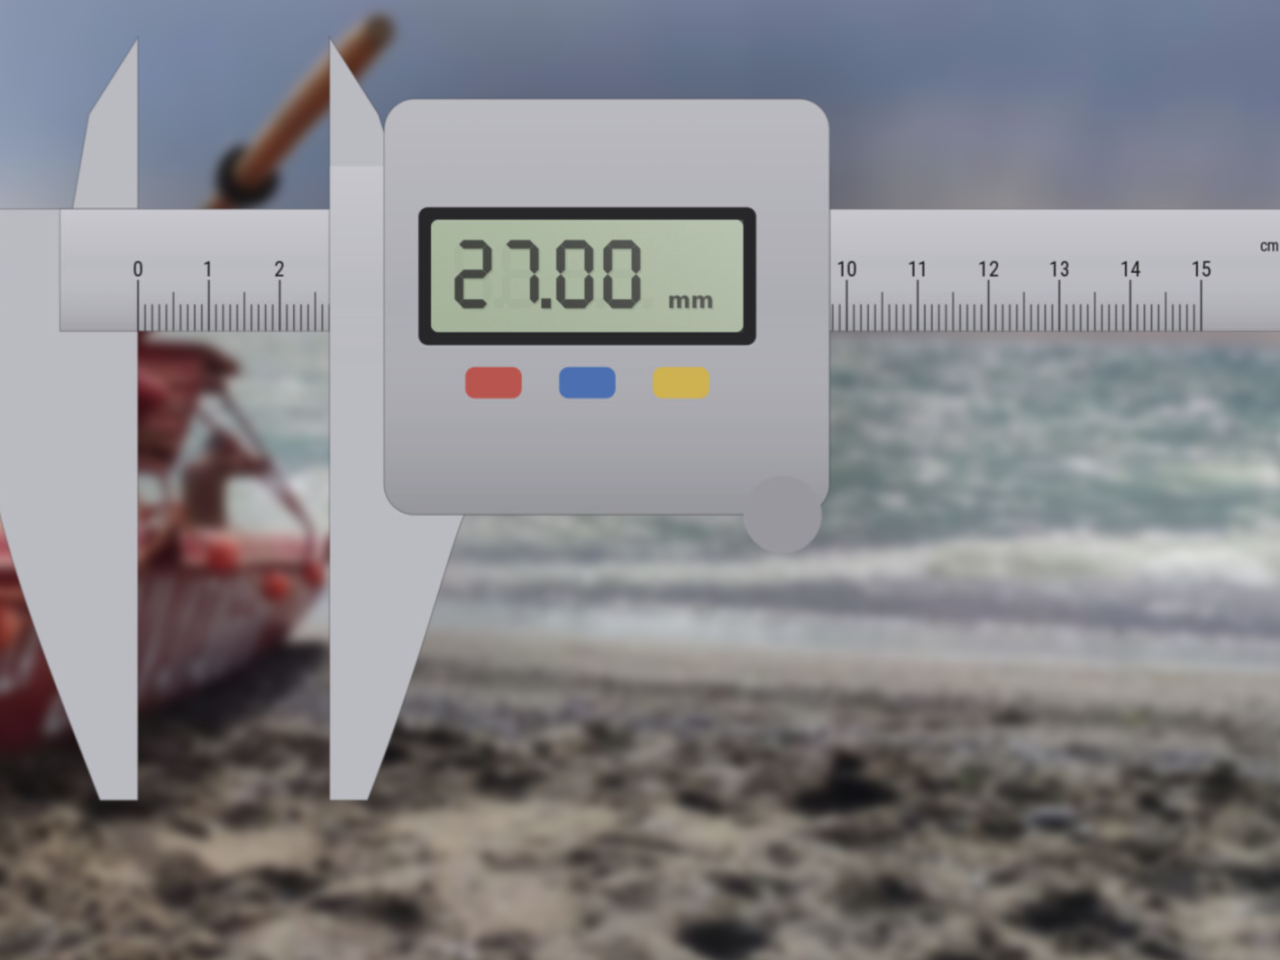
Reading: 27.00 mm
